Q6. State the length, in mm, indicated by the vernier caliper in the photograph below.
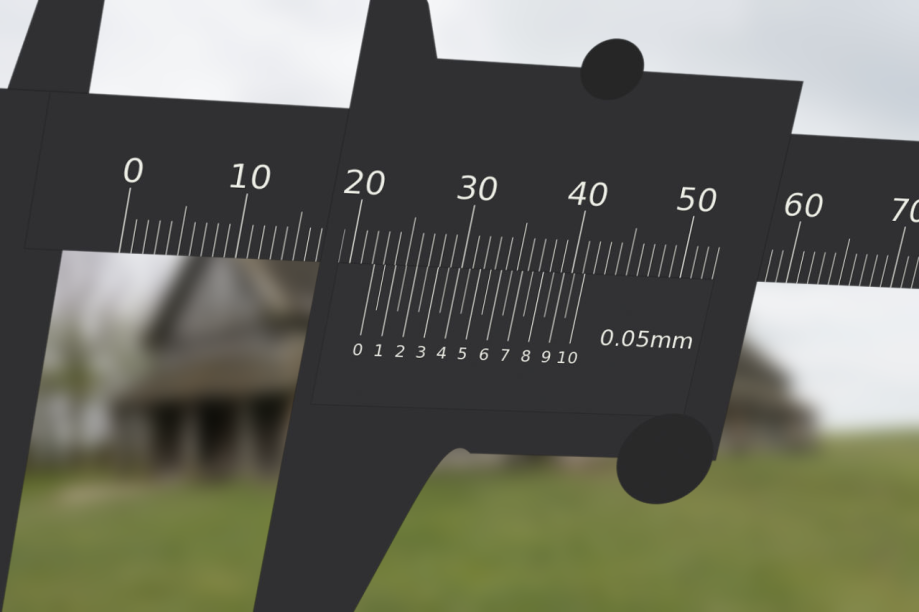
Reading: 22.2 mm
